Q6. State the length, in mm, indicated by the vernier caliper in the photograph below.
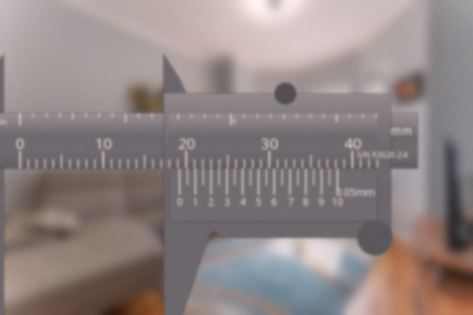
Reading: 19.2 mm
